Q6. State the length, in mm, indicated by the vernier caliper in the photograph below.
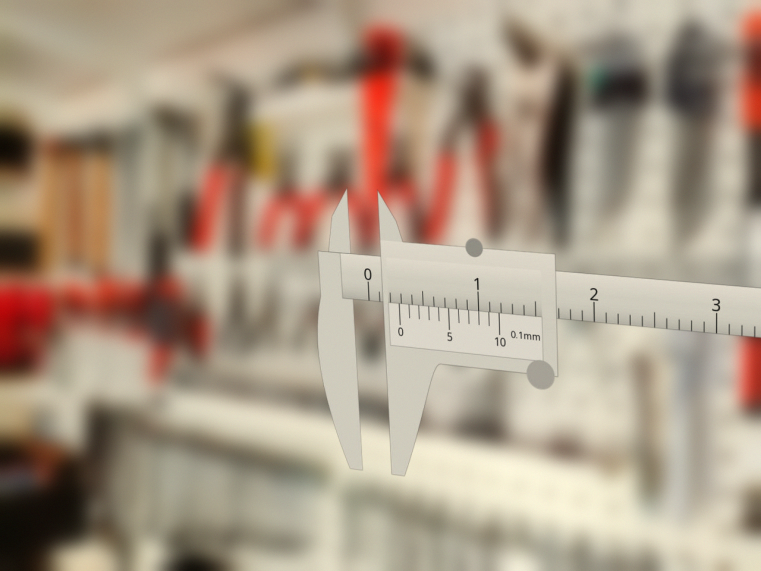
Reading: 2.8 mm
